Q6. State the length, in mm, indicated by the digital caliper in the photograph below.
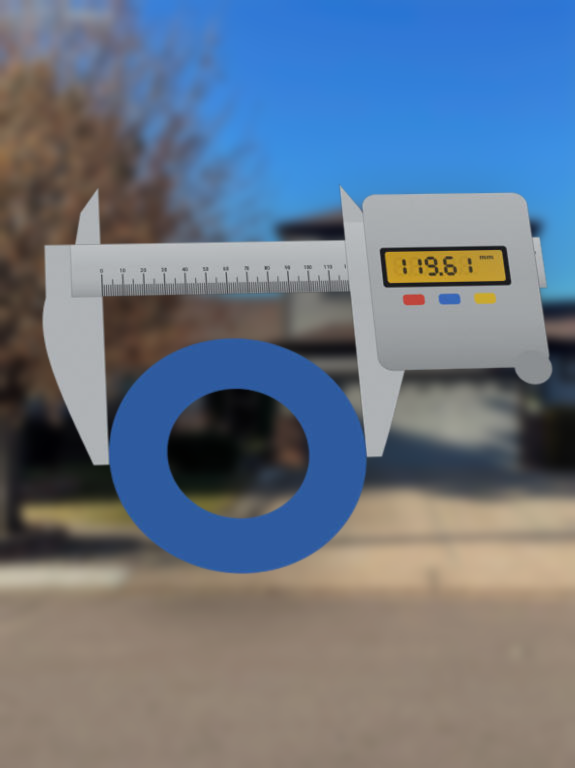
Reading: 119.61 mm
